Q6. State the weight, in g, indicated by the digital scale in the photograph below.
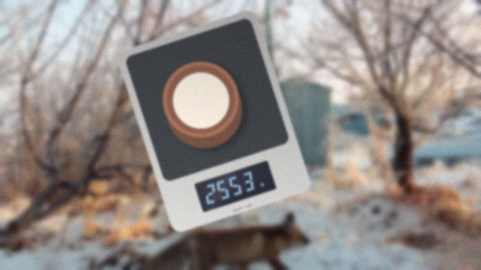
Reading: 2553 g
